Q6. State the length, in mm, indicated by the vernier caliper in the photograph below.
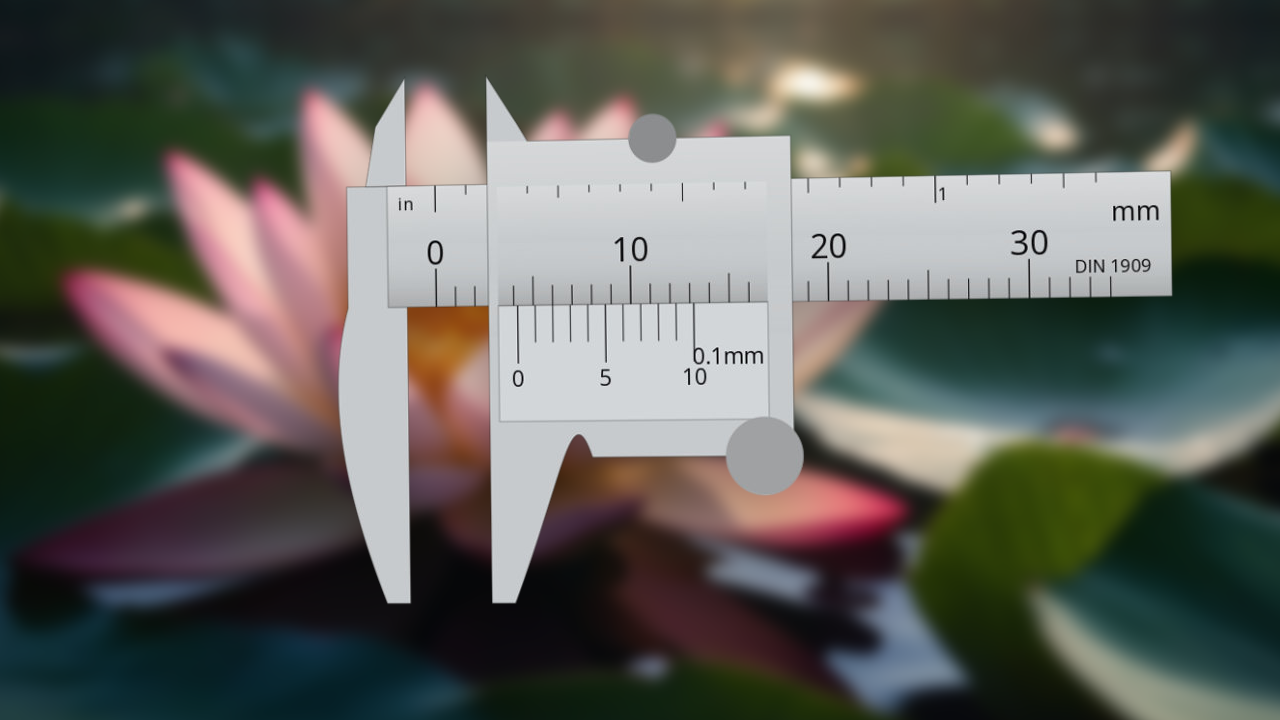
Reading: 4.2 mm
